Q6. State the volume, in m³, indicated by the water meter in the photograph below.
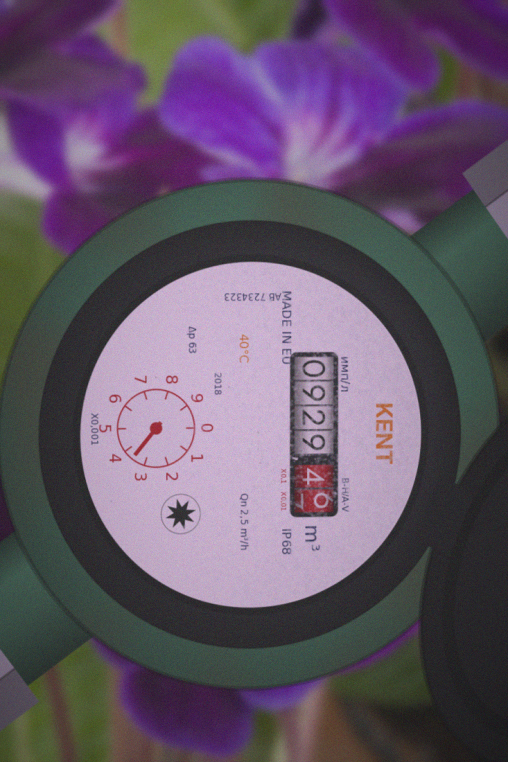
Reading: 929.463 m³
